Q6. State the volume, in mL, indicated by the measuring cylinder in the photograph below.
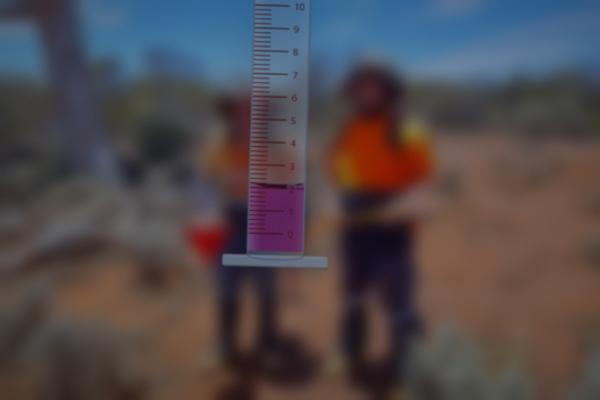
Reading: 2 mL
